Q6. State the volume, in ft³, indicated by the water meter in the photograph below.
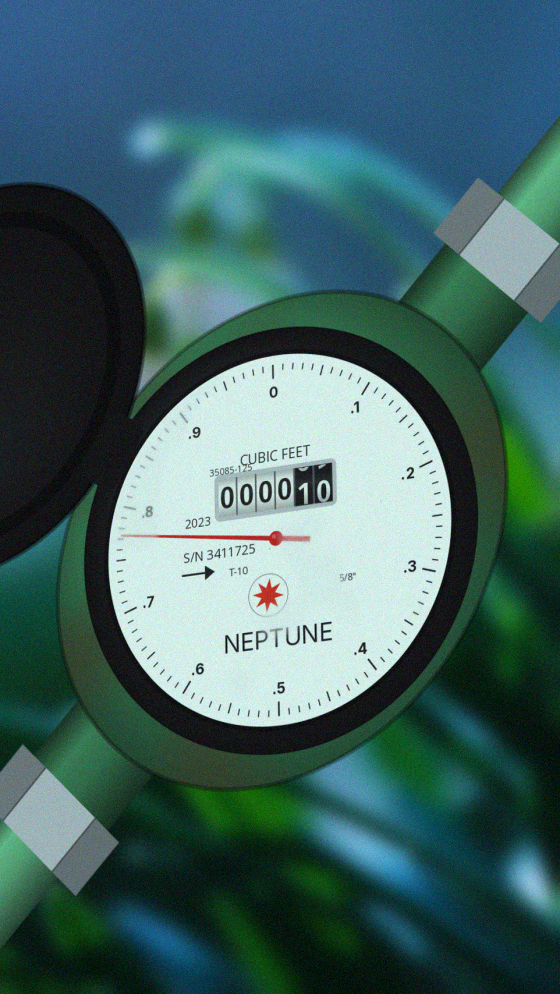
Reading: 9.77 ft³
